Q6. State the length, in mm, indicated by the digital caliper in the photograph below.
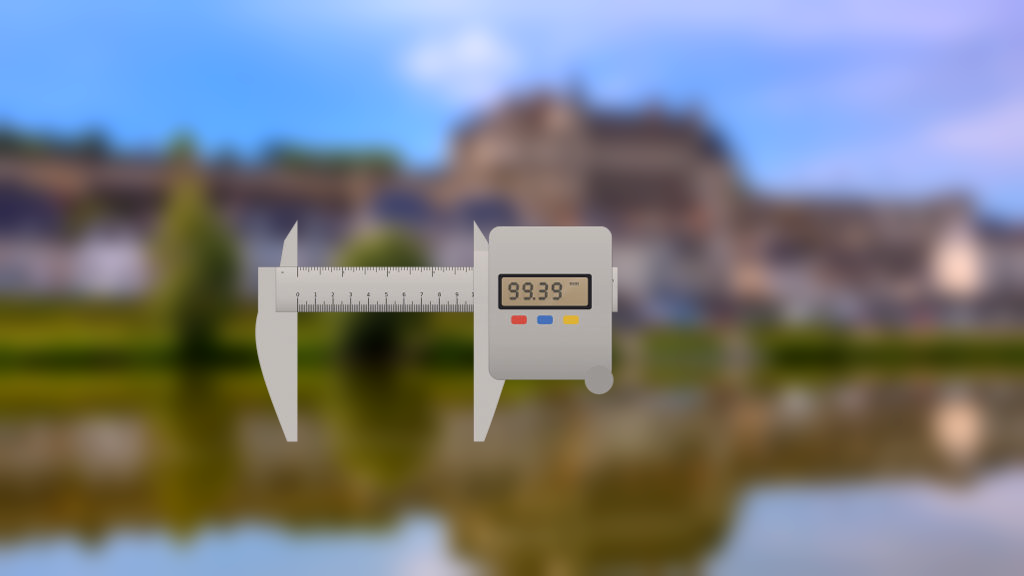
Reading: 99.39 mm
